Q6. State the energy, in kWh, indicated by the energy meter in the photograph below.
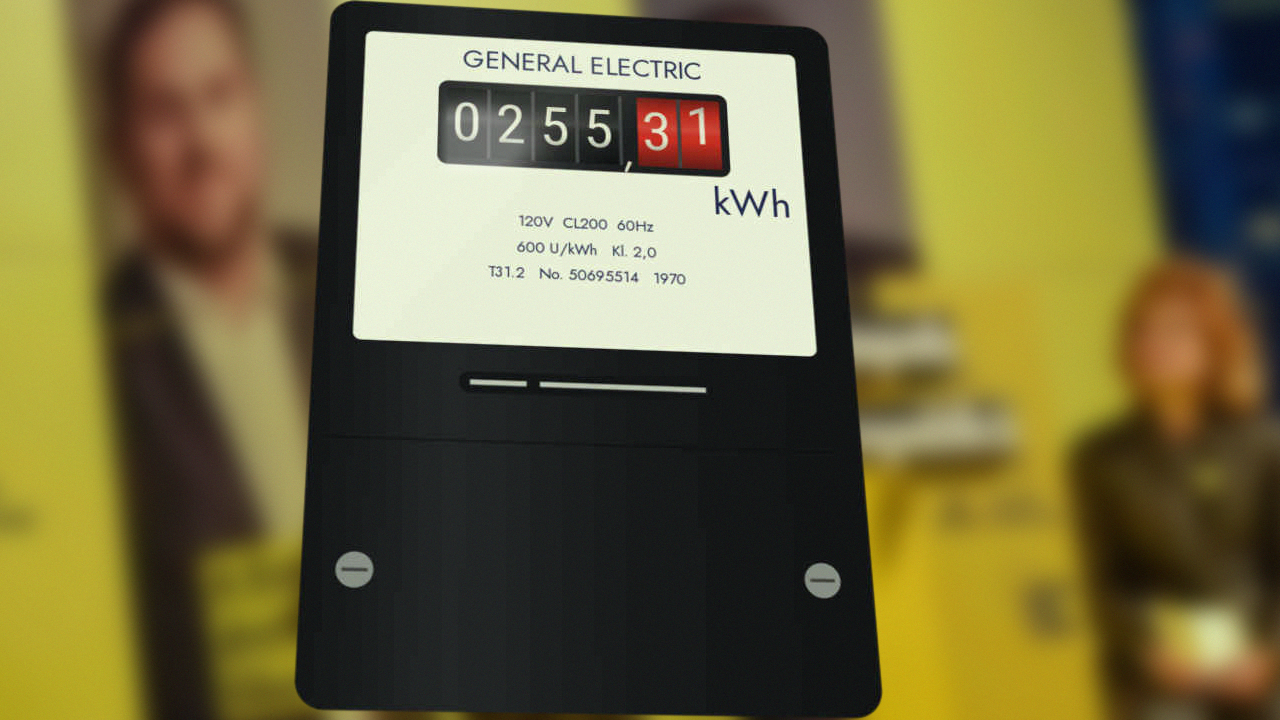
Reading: 255.31 kWh
